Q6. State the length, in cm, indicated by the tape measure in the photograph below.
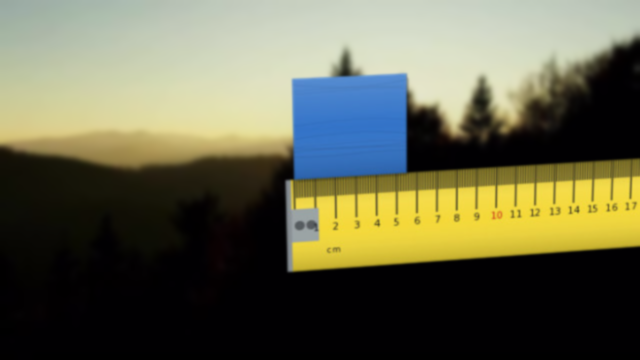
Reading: 5.5 cm
